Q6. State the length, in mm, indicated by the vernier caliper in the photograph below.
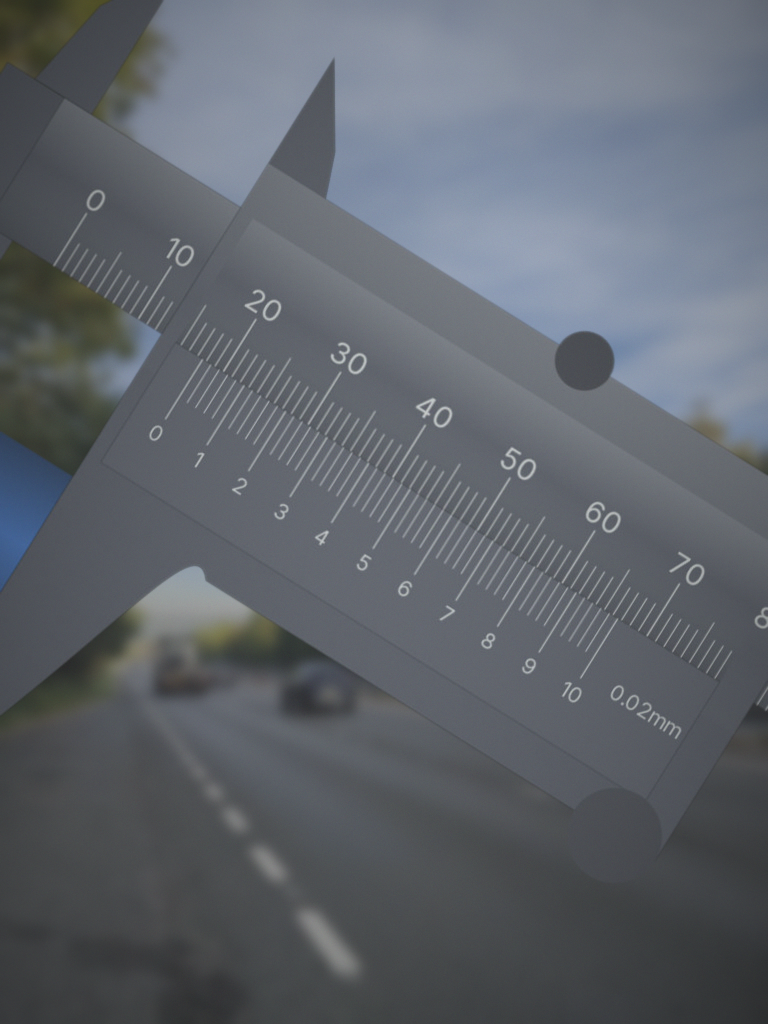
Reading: 17.6 mm
